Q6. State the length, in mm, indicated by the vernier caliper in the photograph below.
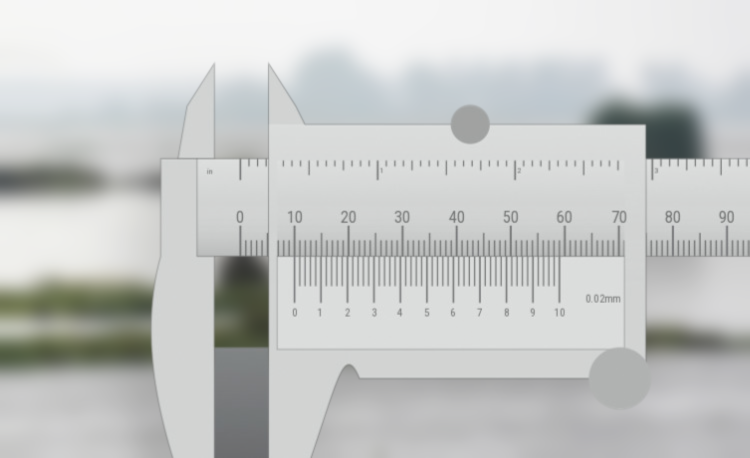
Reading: 10.0 mm
